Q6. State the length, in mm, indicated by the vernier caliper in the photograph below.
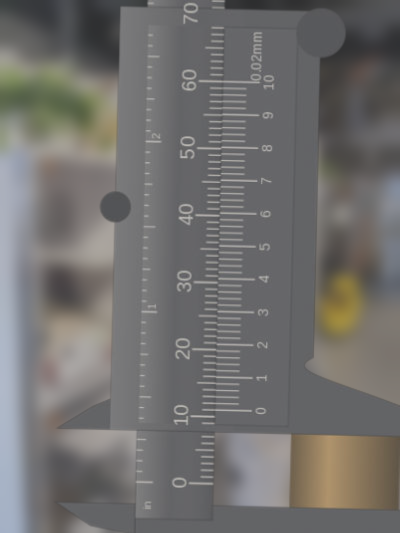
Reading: 11.0 mm
